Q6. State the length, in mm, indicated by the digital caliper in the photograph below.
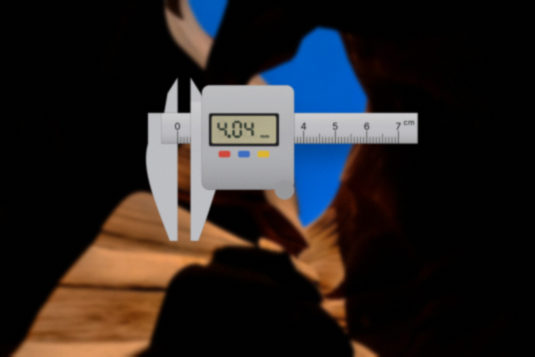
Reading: 4.04 mm
